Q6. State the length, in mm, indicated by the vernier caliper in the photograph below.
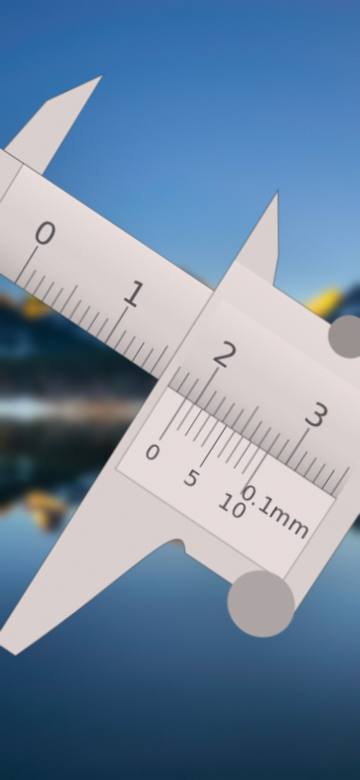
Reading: 19.0 mm
